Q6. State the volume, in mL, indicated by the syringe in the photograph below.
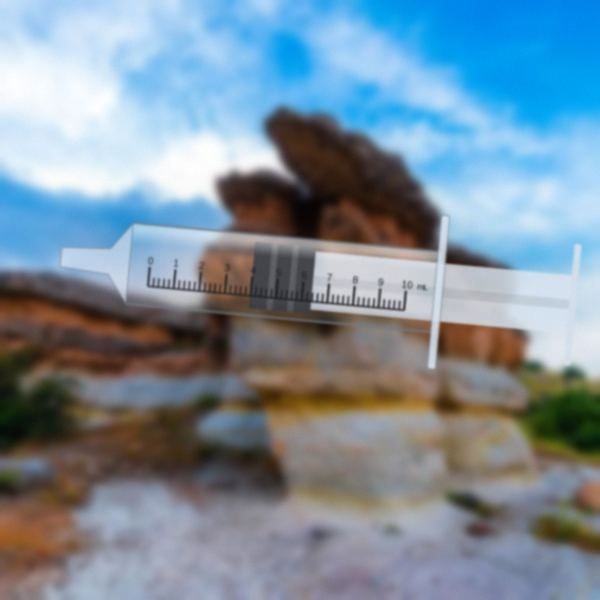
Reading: 4 mL
